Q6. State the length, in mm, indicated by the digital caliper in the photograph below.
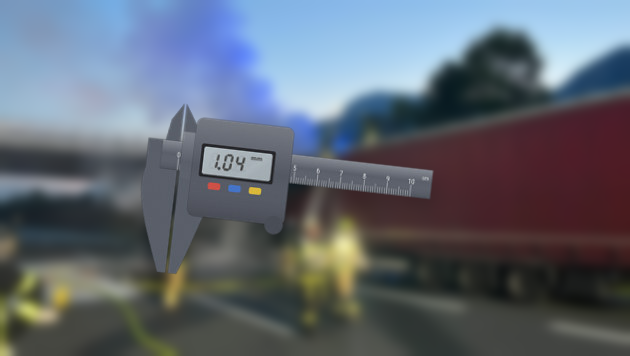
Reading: 1.04 mm
